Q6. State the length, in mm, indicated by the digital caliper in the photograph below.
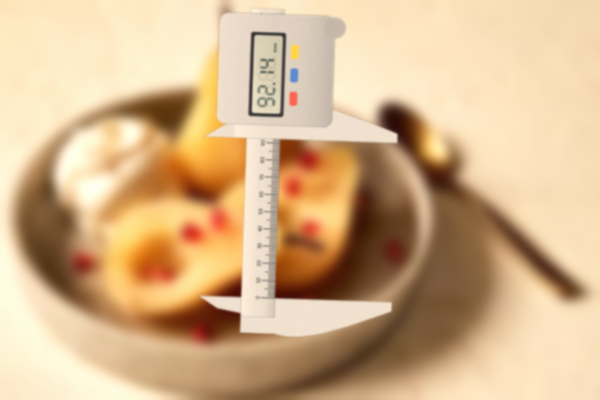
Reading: 92.14 mm
